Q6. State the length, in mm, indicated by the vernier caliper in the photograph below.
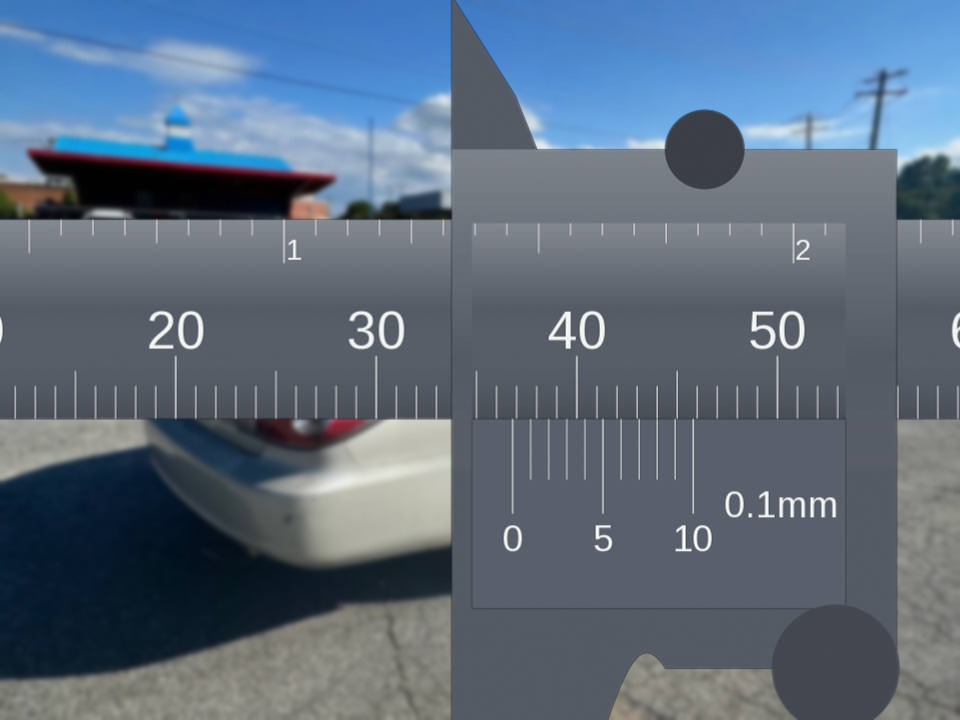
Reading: 36.8 mm
